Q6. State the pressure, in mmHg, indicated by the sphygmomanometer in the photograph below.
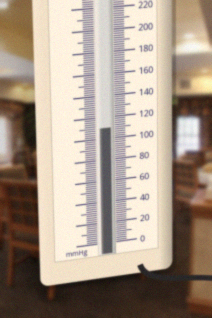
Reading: 110 mmHg
